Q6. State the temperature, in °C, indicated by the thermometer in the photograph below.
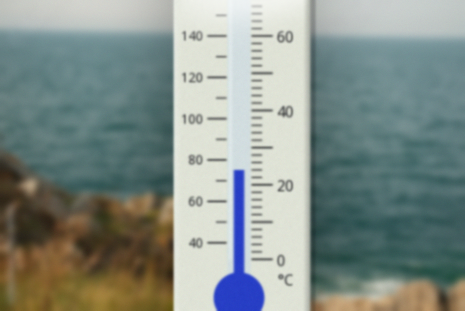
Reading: 24 °C
